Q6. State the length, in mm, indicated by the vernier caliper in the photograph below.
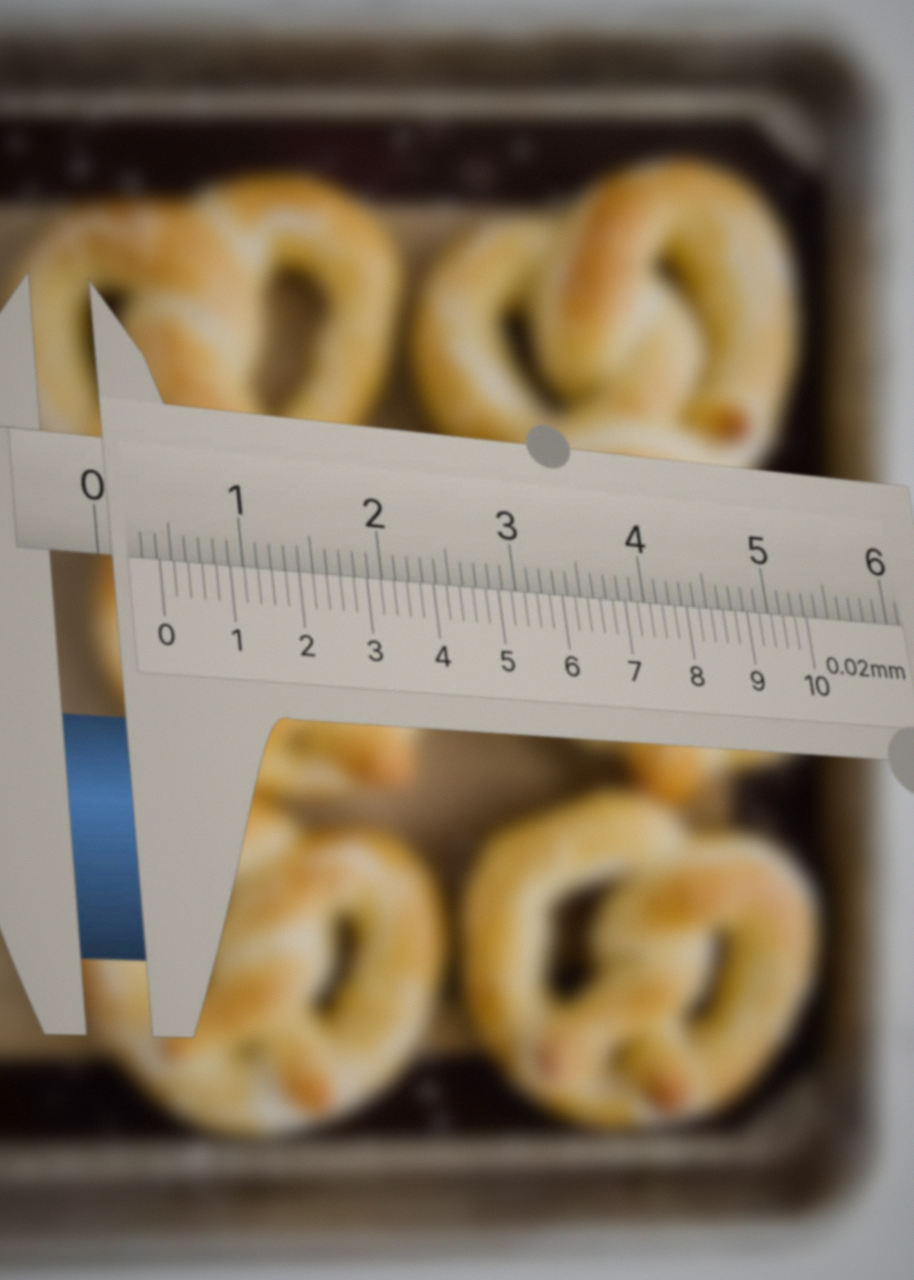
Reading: 4.2 mm
